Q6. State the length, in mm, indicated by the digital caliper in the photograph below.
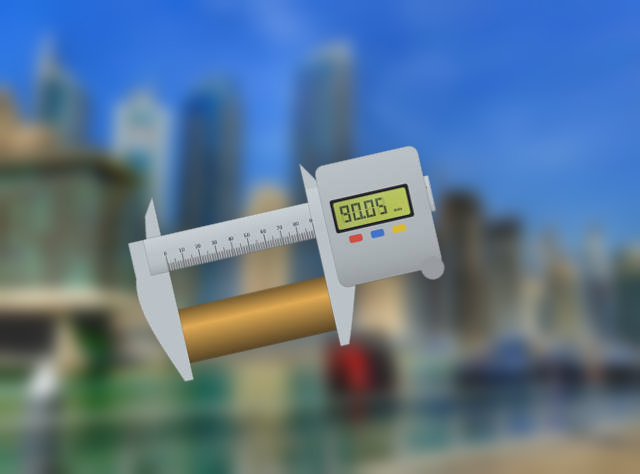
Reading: 90.05 mm
